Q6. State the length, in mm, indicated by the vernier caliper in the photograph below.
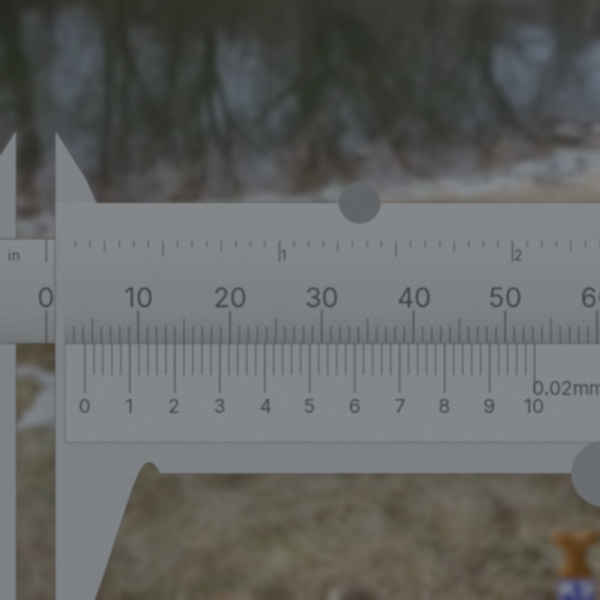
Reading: 4.2 mm
